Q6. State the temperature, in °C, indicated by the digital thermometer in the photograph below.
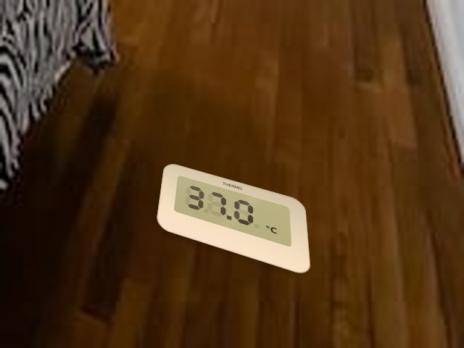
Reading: 37.0 °C
